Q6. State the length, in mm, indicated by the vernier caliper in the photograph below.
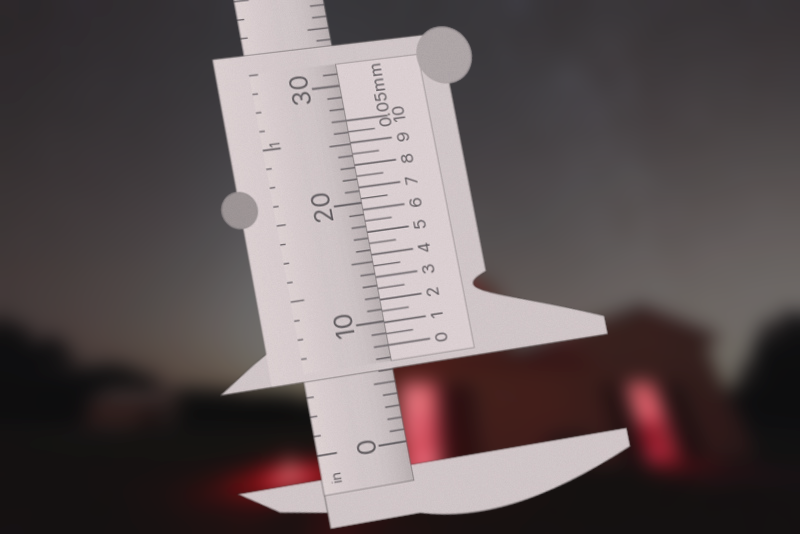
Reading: 8.0 mm
